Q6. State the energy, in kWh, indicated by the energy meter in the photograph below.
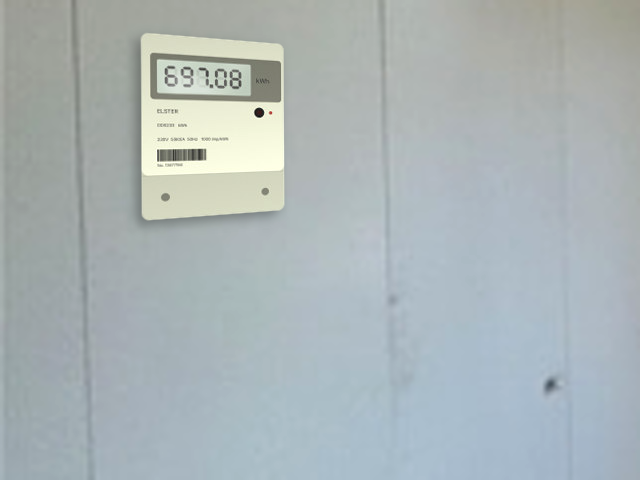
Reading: 697.08 kWh
